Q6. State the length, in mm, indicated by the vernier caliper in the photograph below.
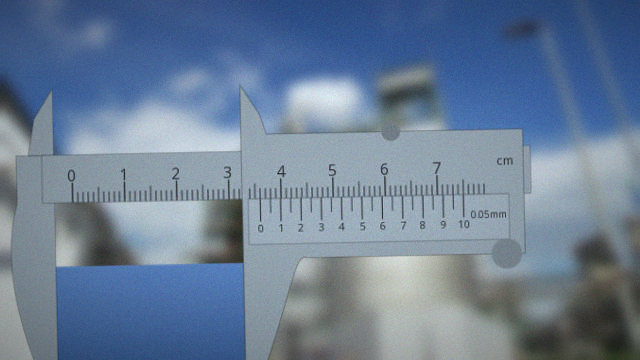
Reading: 36.0 mm
